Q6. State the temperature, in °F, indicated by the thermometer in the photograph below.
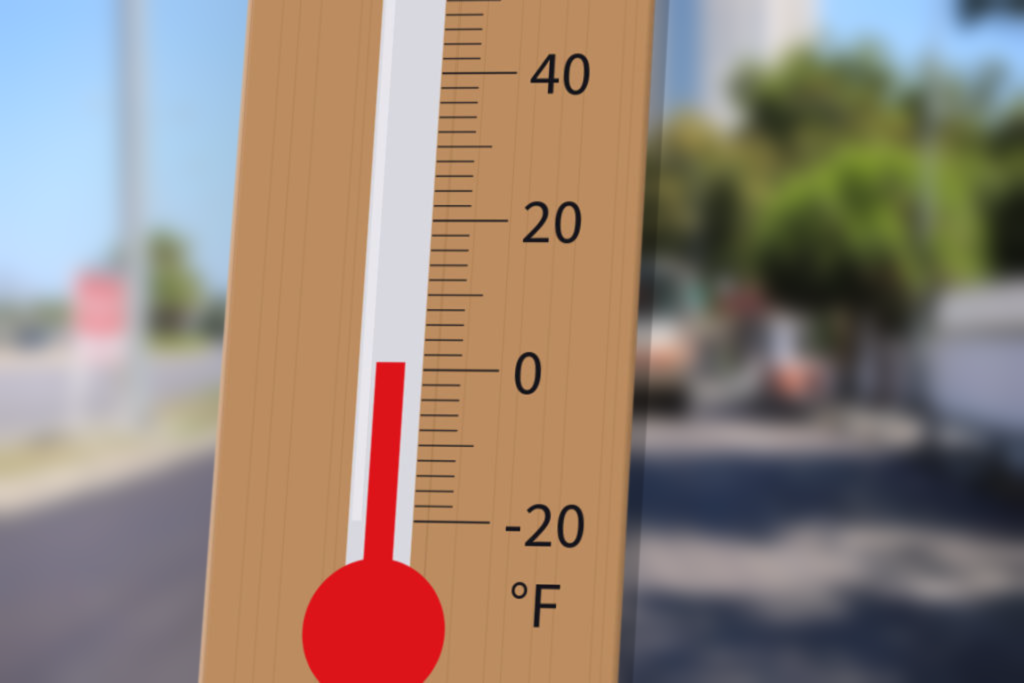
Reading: 1 °F
